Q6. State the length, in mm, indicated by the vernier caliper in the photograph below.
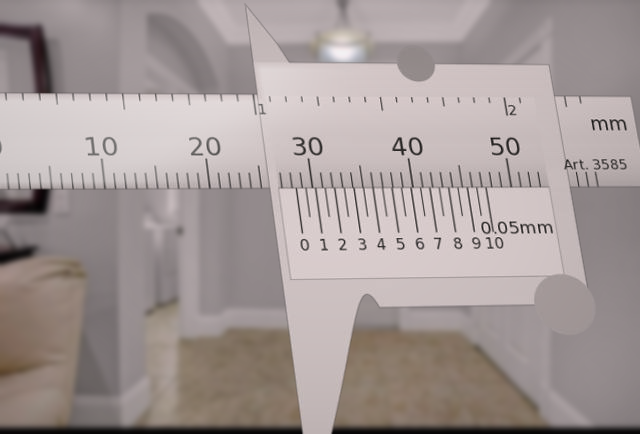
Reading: 28.4 mm
